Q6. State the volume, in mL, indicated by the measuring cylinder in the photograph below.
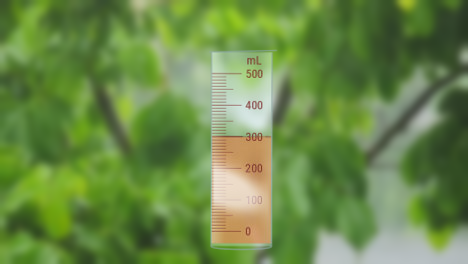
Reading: 300 mL
